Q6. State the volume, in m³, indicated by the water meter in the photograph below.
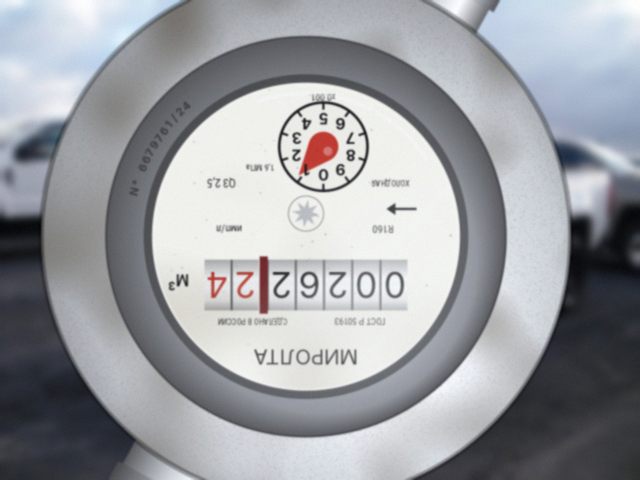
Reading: 262.241 m³
